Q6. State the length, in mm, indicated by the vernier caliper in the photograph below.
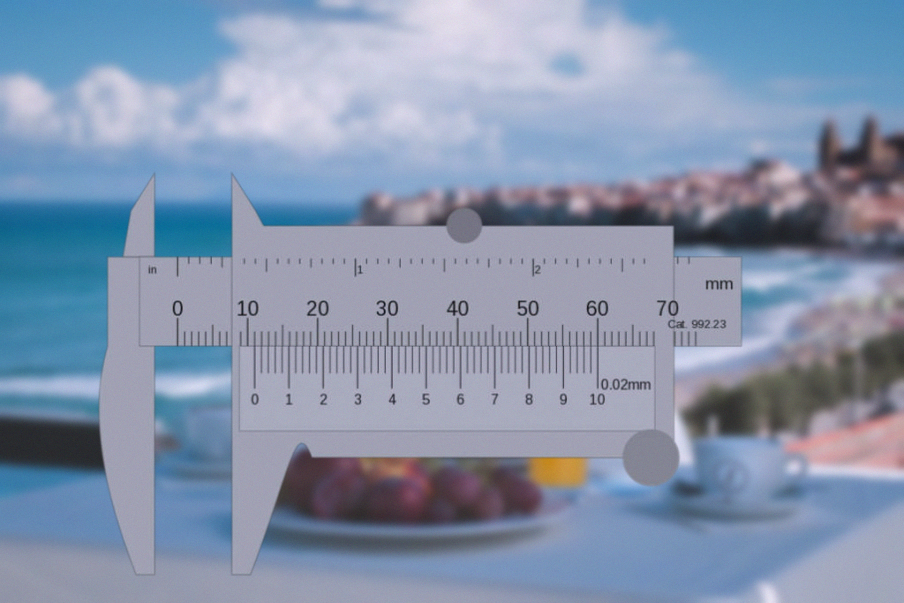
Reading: 11.0 mm
